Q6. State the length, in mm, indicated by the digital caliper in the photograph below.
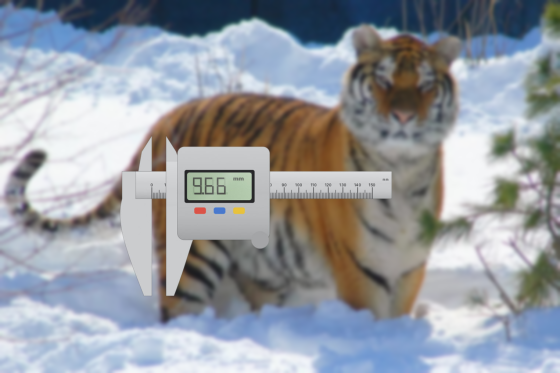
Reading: 9.66 mm
